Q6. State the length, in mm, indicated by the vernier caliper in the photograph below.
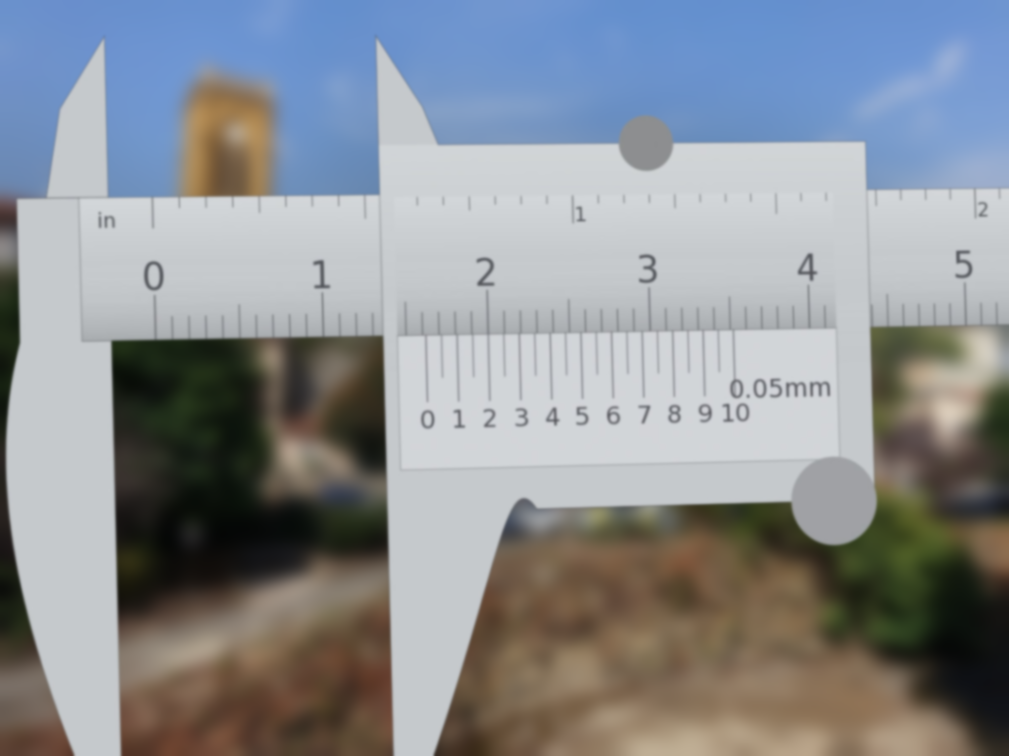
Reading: 16.2 mm
